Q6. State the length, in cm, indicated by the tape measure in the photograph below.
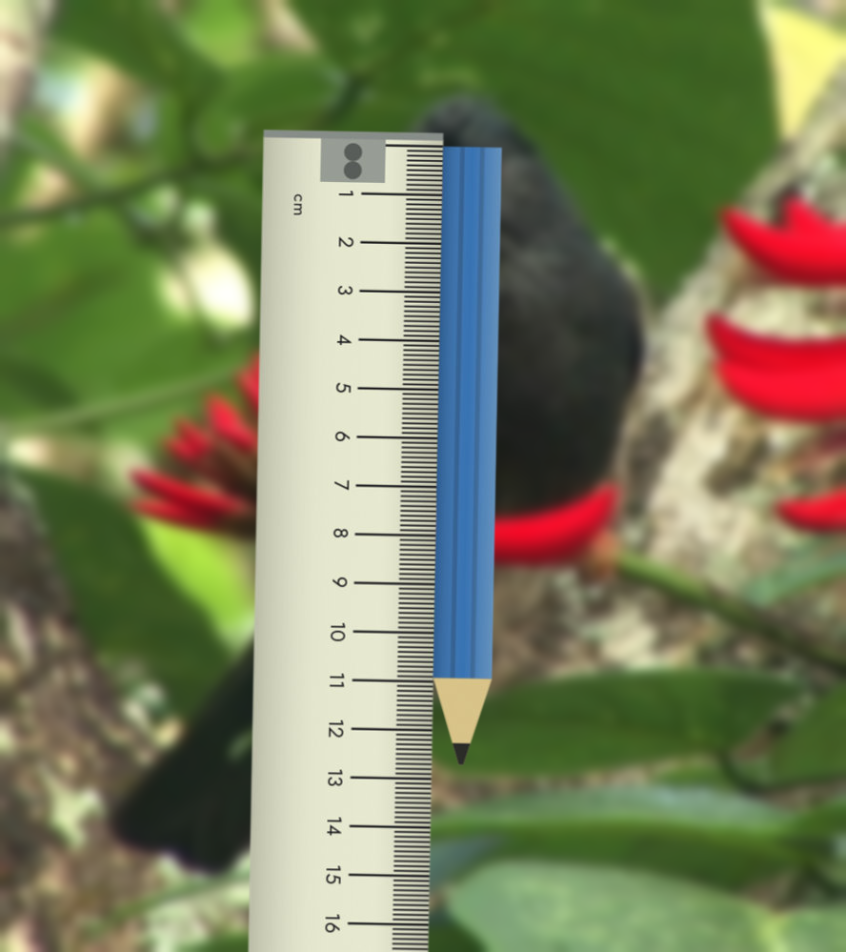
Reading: 12.7 cm
